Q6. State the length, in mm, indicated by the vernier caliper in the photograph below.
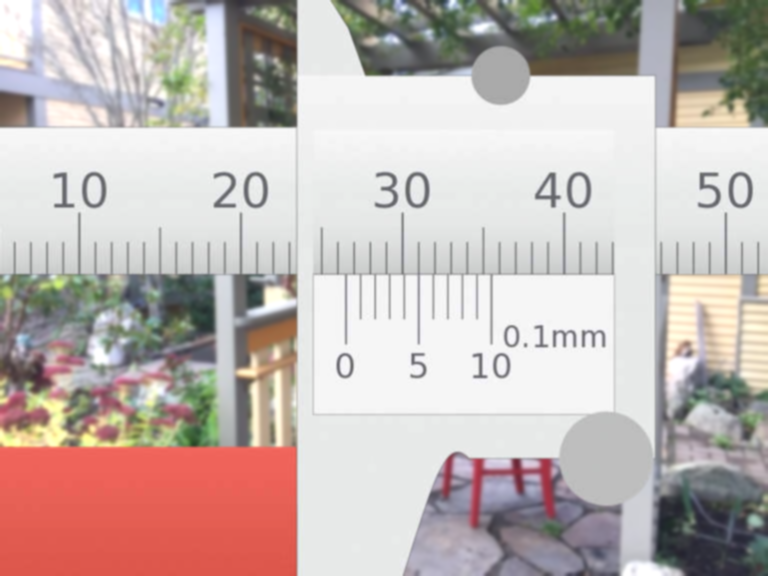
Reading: 26.5 mm
